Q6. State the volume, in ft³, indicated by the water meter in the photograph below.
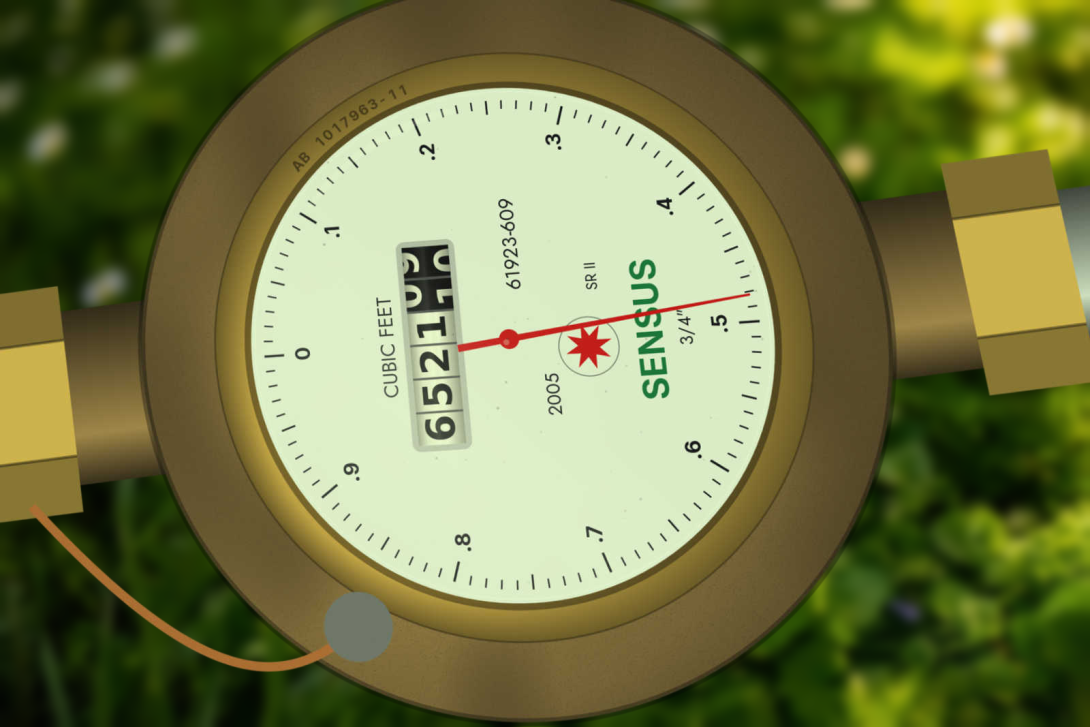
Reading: 652109.48 ft³
